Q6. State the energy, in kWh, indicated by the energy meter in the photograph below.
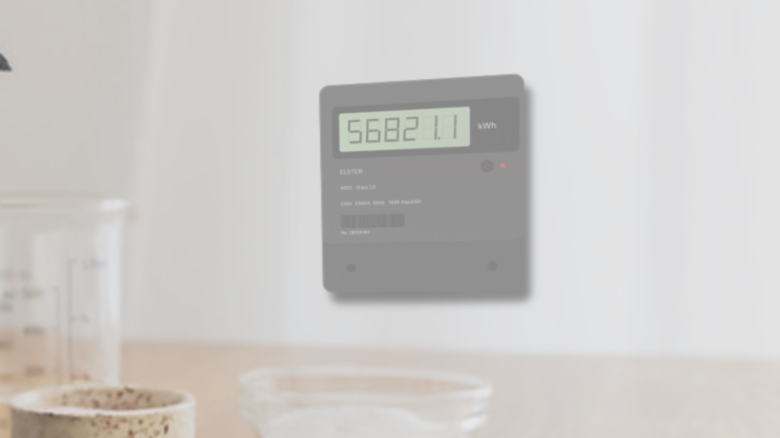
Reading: 56821.1 kWh
